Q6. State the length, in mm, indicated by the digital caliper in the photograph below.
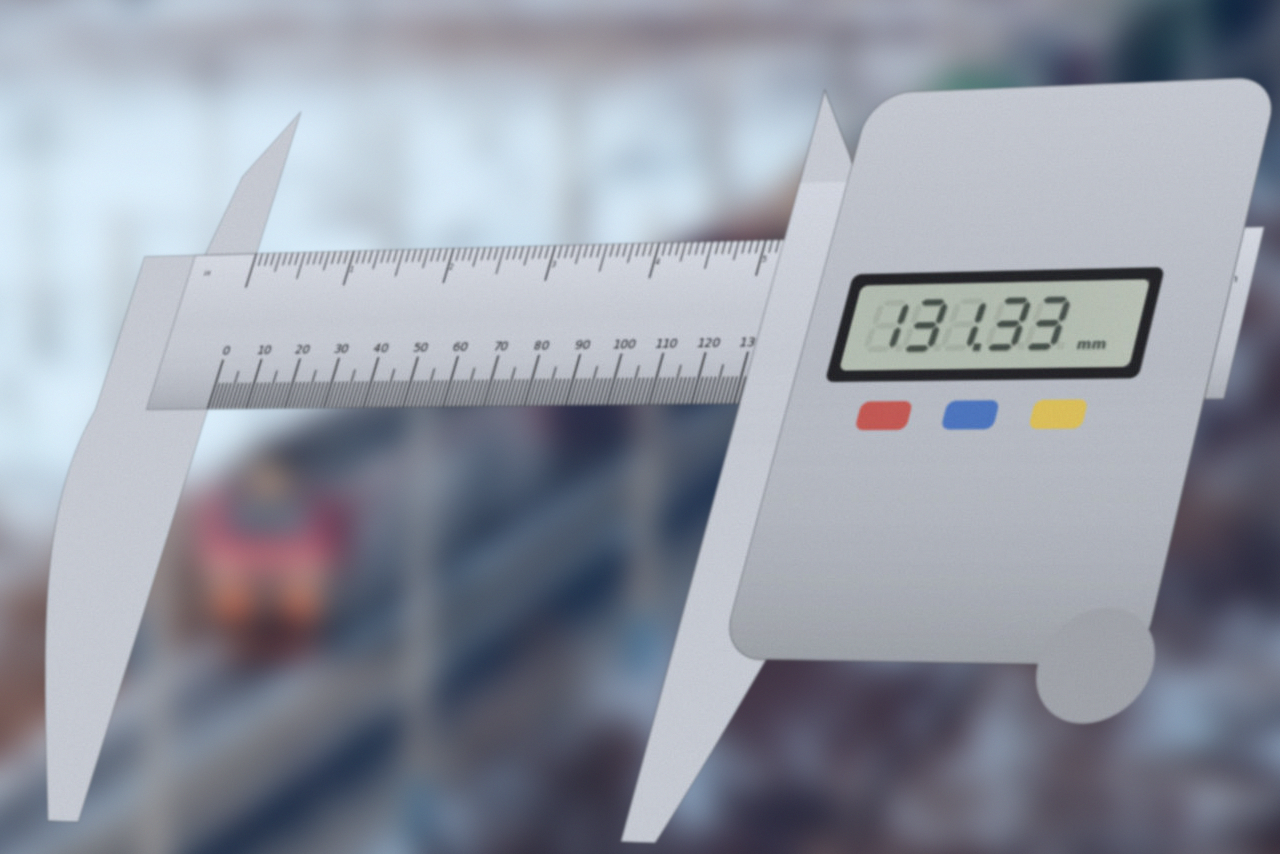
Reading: 131.33 mm
